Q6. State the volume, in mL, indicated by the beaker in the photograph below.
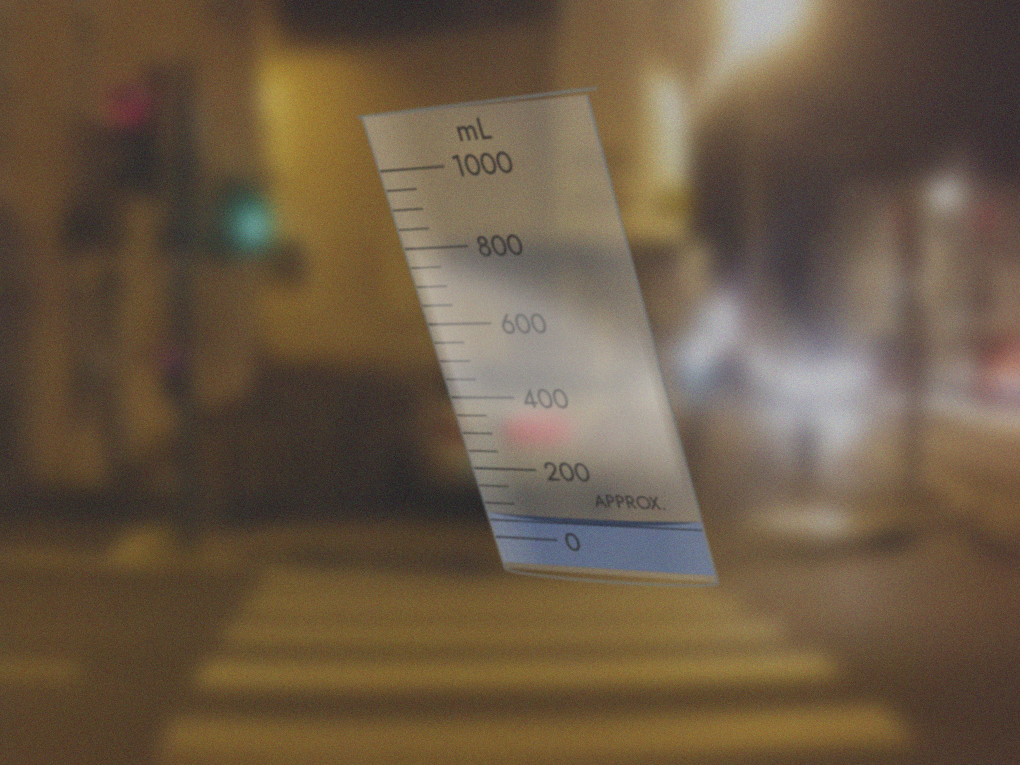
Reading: 50 mL
